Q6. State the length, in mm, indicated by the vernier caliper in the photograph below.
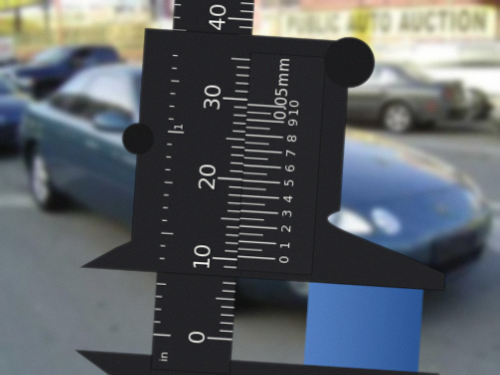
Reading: 10.4 mm
